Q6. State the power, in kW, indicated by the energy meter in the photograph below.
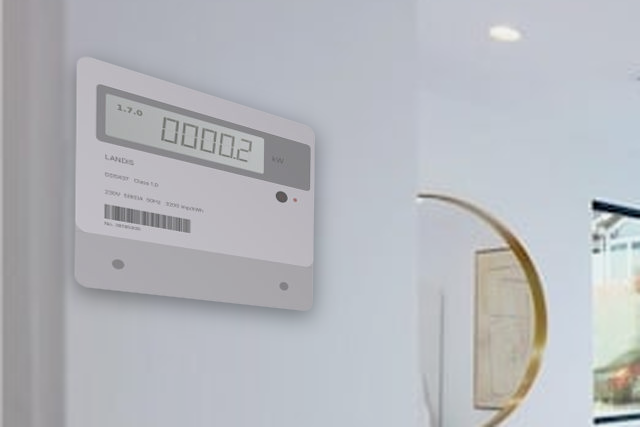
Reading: 0.2 kW
